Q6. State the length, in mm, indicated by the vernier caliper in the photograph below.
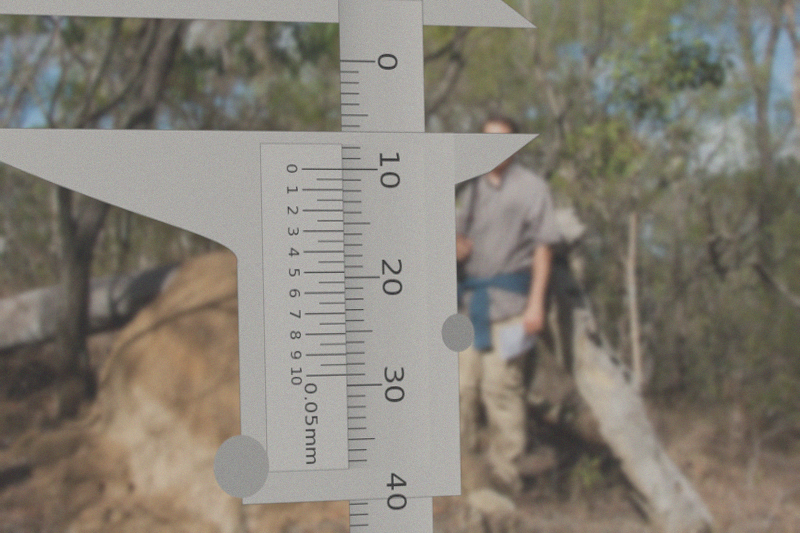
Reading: 10.0 mm
